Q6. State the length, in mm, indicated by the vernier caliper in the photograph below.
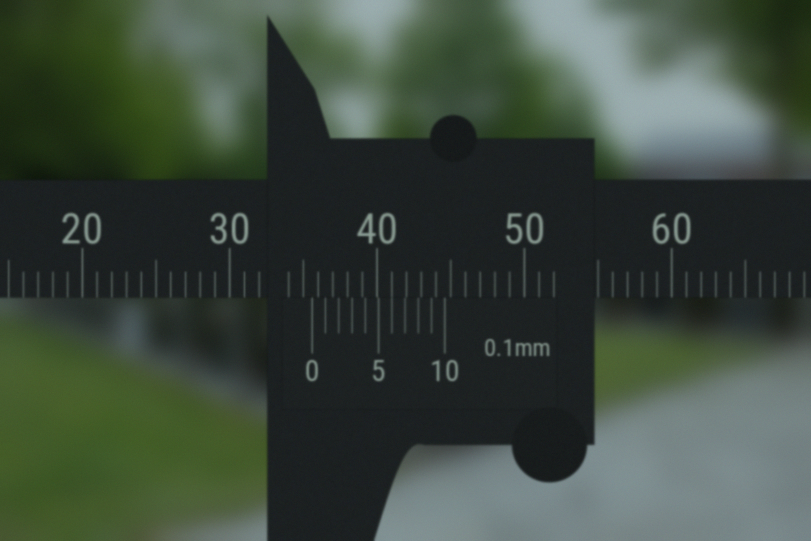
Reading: 35.6 mm
